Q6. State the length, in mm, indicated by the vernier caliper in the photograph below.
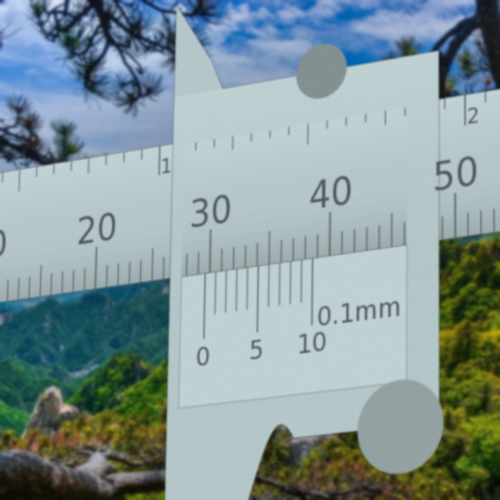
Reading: 29.6 mm
